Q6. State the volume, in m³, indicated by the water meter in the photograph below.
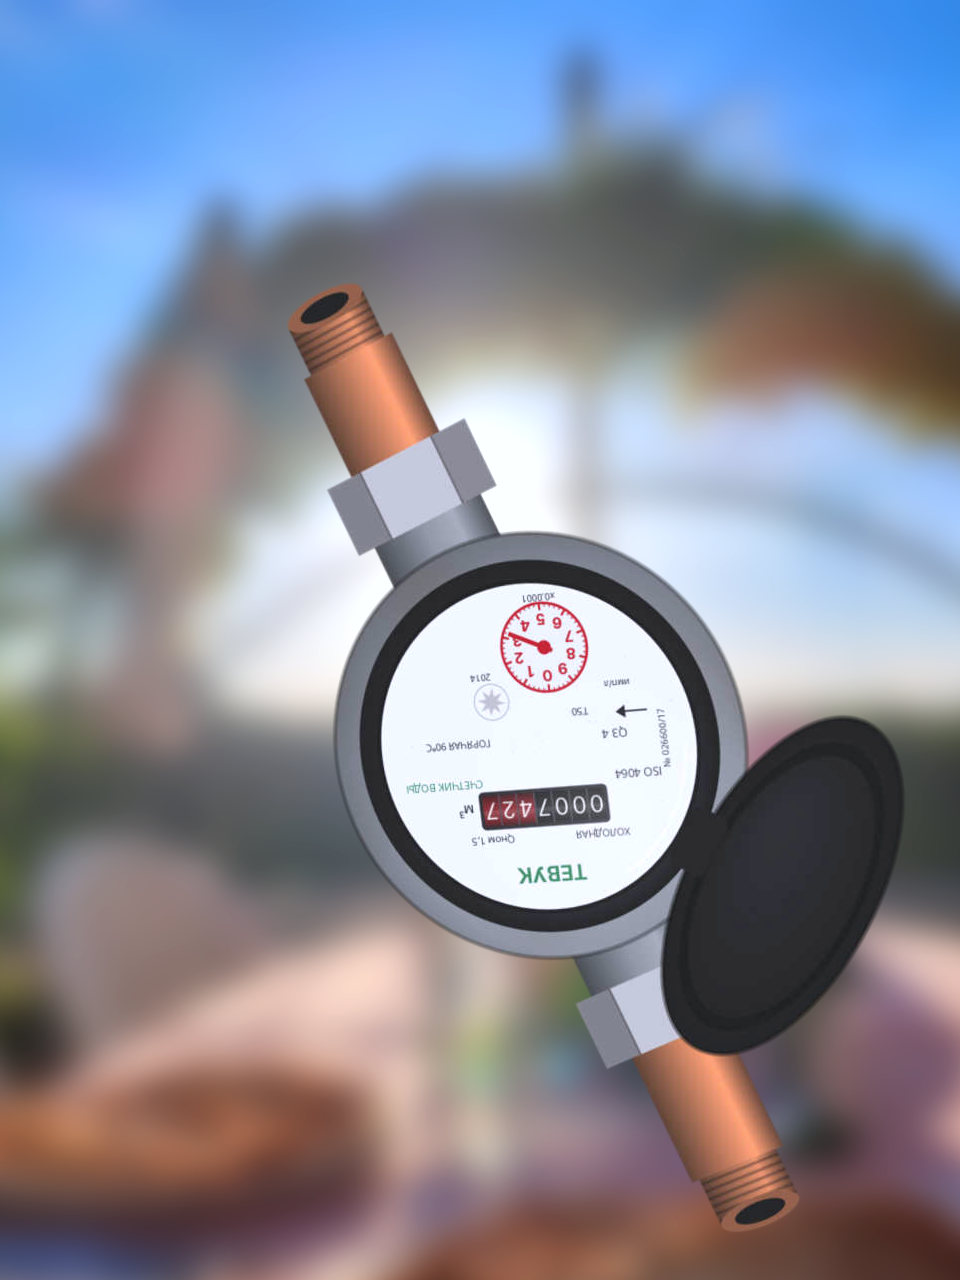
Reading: 7.4273 m³
